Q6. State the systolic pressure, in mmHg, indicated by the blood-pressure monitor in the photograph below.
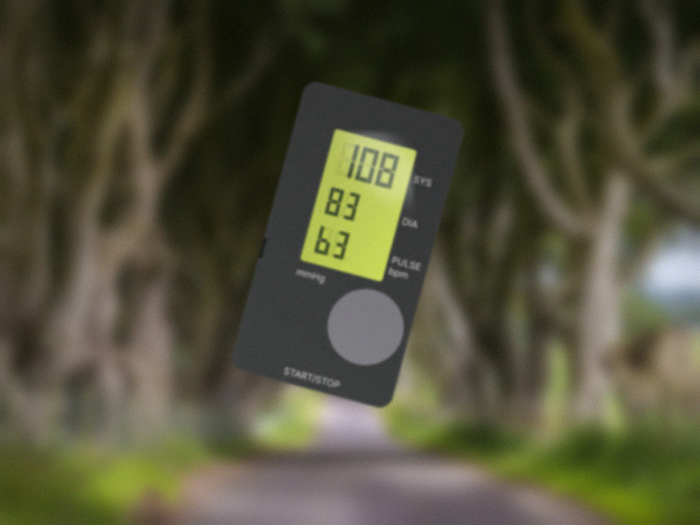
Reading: 108 mmHg
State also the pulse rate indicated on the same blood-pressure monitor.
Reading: 63 bpm
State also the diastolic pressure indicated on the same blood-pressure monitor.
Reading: 83 mmHg
